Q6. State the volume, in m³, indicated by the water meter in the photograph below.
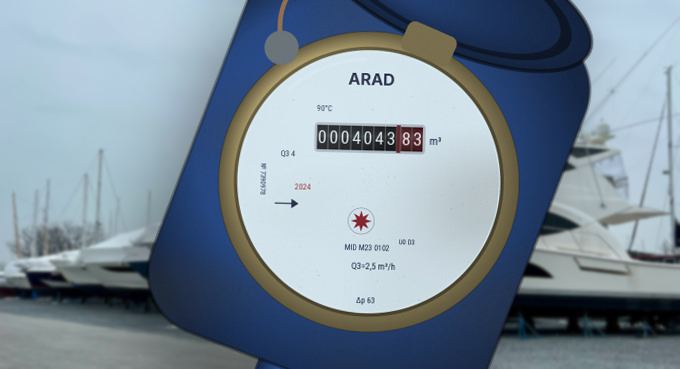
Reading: 4043.83 m³
